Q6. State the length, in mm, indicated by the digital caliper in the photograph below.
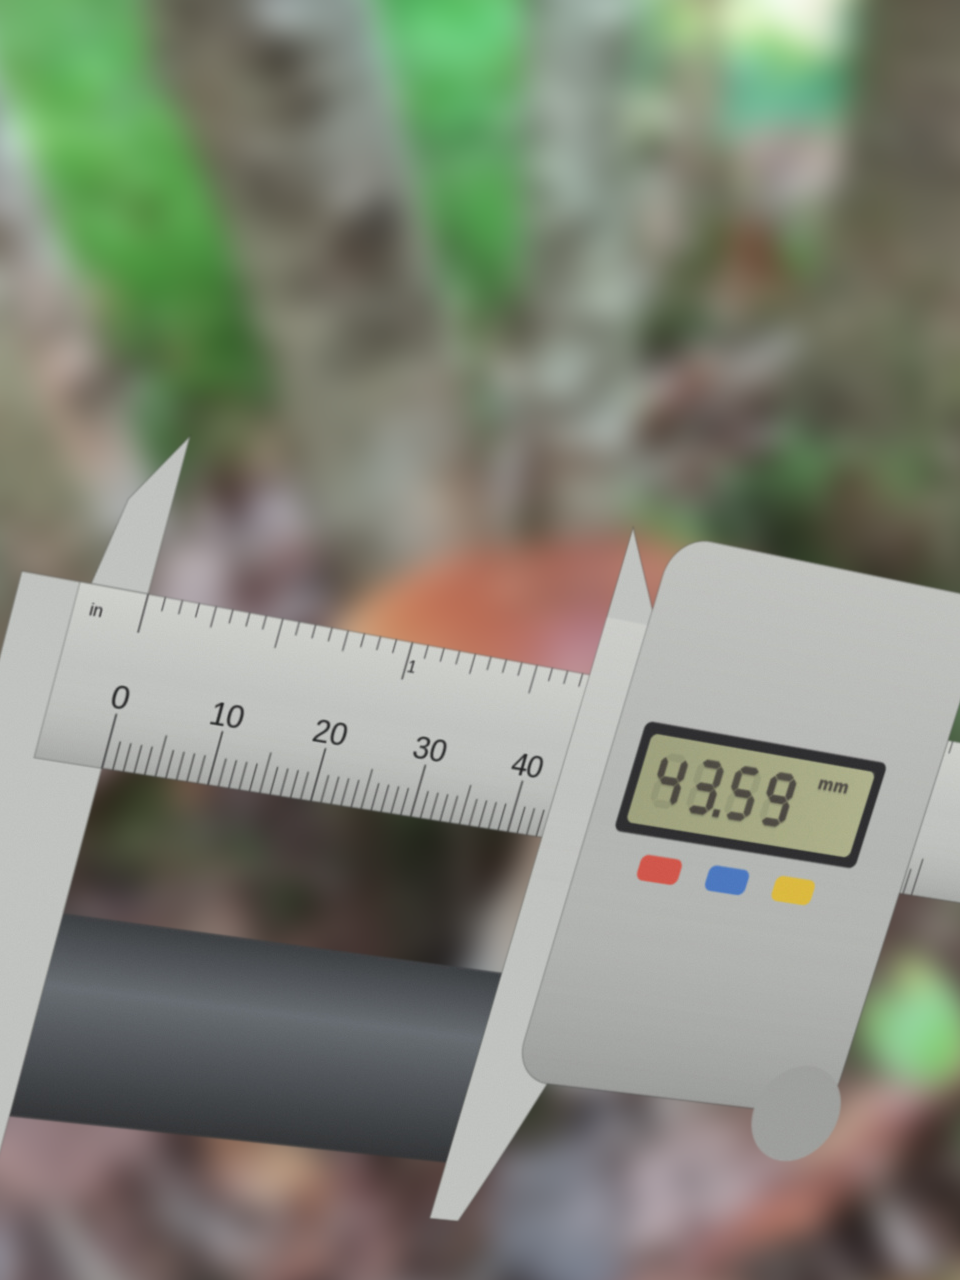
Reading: 43.59 mm
